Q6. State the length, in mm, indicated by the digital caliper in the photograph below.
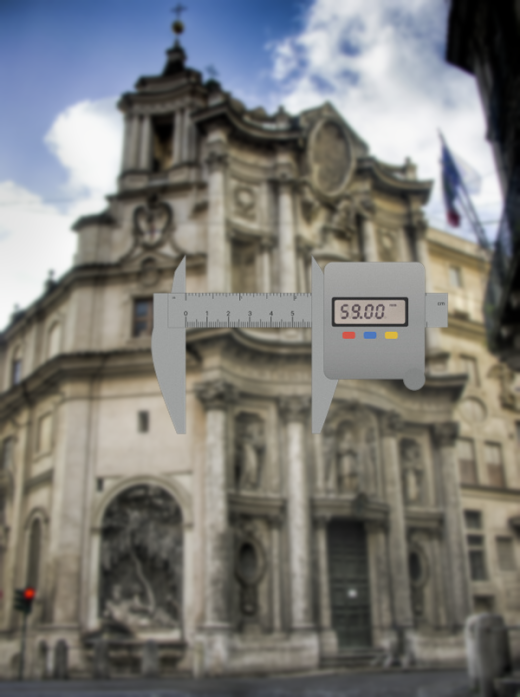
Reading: 59.00 mm
